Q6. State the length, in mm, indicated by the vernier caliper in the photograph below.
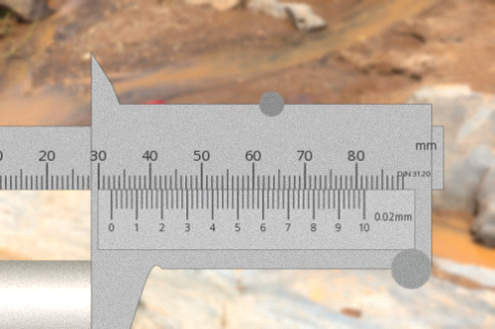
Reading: 32.5 mm
